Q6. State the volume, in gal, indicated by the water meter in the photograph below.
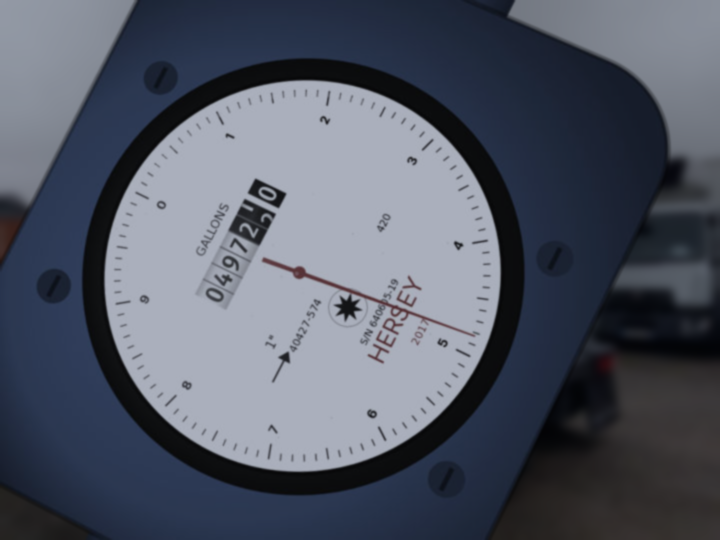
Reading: 497214.8 gal
